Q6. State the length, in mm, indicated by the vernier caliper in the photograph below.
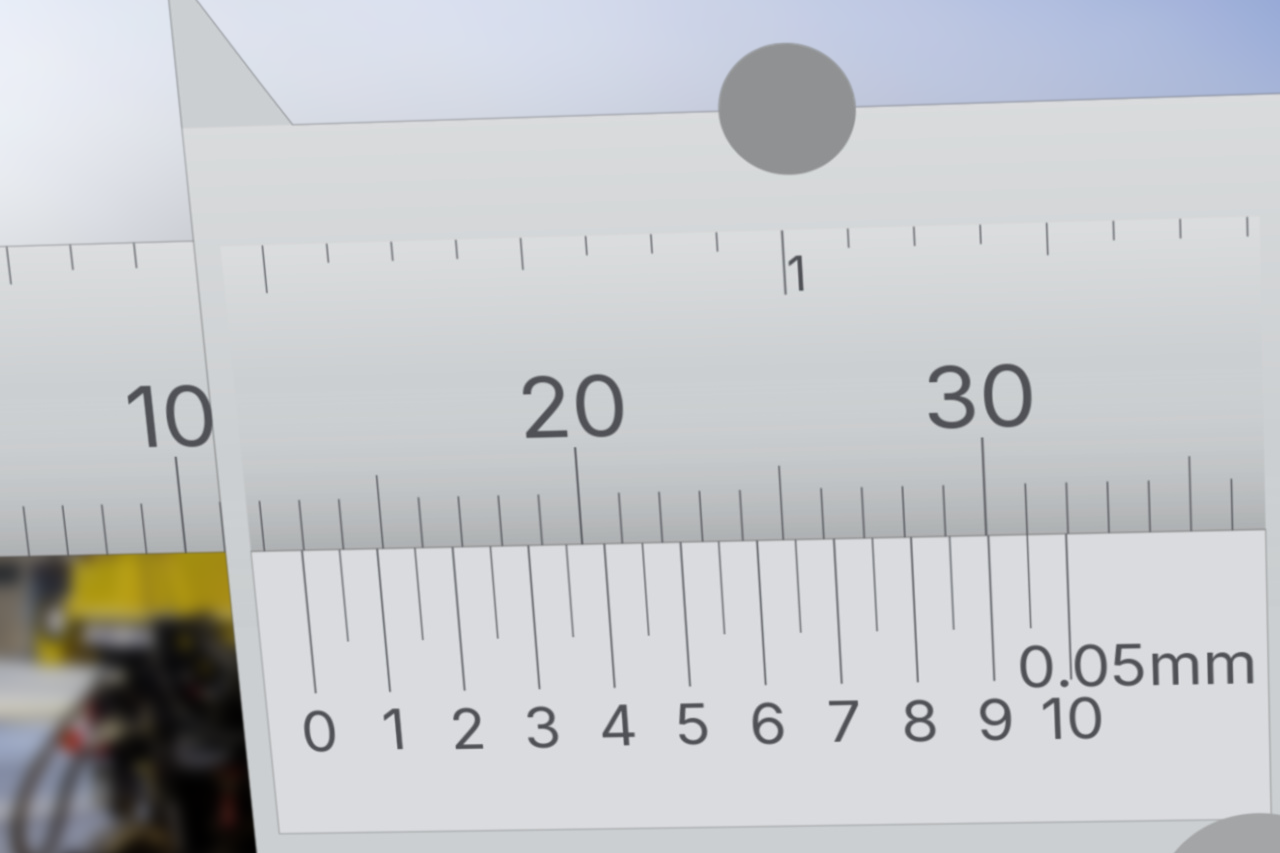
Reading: 12.95 mm
